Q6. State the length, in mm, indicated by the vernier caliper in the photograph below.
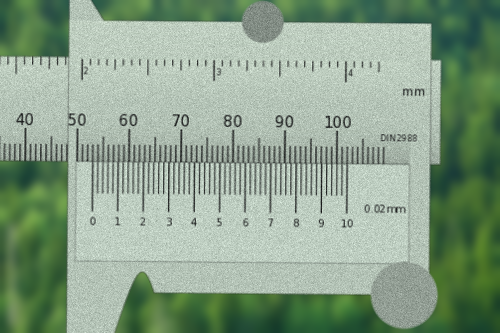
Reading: 53.0 mm
